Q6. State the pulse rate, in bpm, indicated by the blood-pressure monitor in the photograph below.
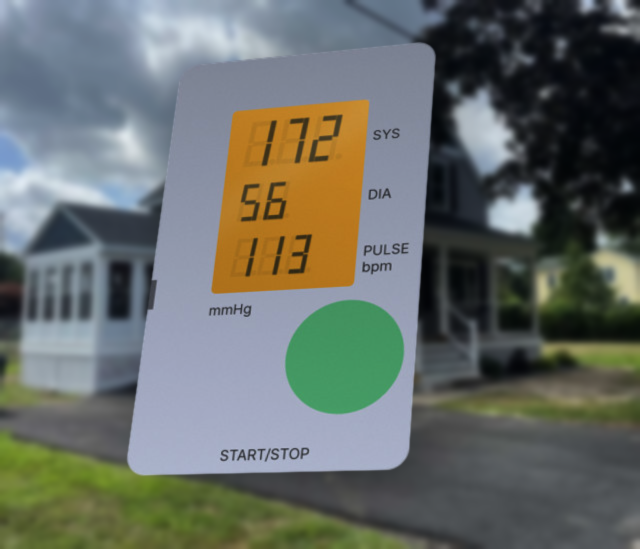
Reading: 113 bpm
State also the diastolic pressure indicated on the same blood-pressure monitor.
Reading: 56 mmHg
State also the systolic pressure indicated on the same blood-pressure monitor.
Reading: 172 mmHg
